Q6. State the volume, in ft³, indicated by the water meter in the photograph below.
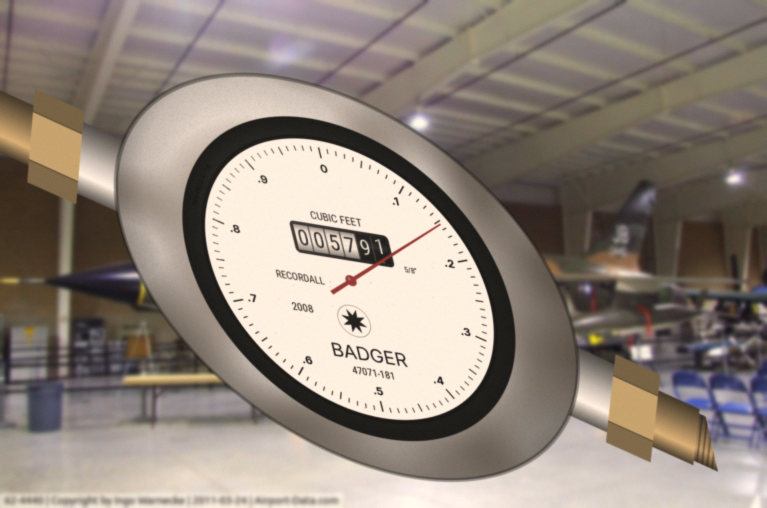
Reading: 5791.15 ft³
